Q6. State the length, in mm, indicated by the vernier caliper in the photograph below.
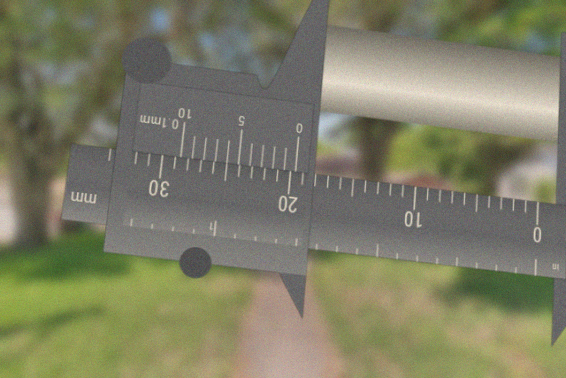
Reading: 19.6 mm
